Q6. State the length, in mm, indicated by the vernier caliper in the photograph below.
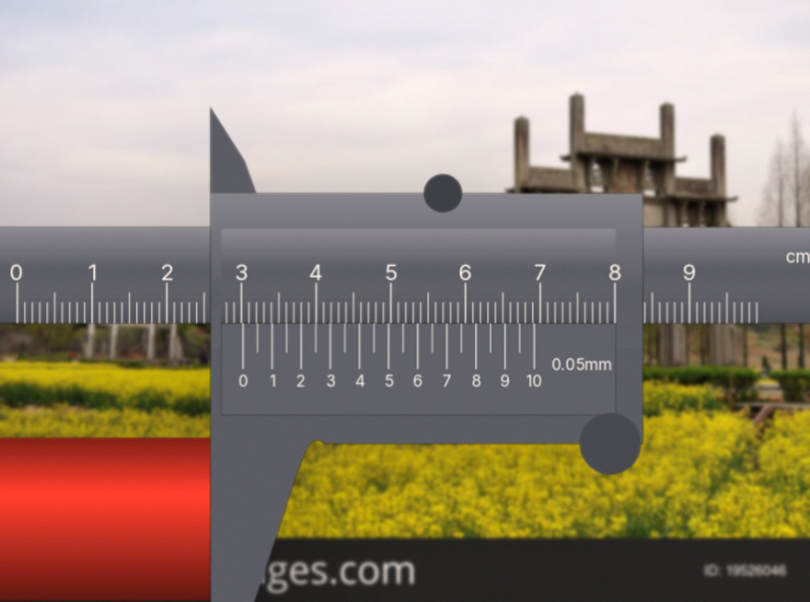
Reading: 30.2 mm
